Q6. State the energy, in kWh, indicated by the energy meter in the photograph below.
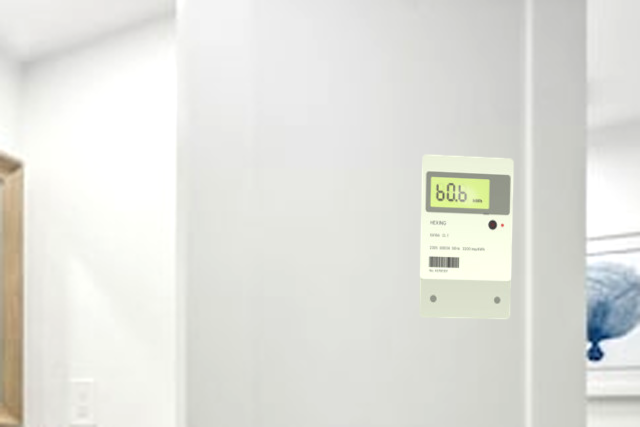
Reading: 60.6 kWh
